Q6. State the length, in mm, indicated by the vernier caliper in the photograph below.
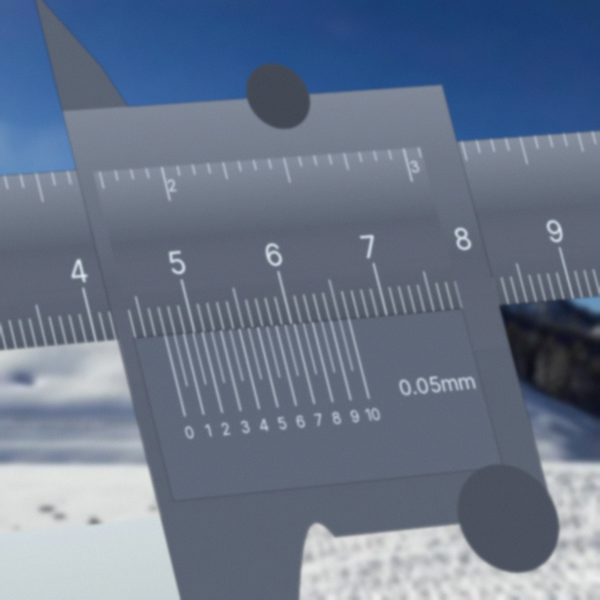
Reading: 47.0 mm
